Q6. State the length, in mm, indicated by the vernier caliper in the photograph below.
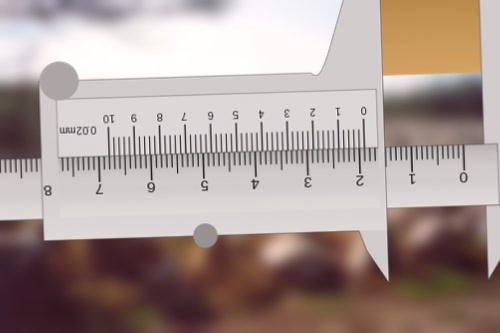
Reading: 19.0 mm
